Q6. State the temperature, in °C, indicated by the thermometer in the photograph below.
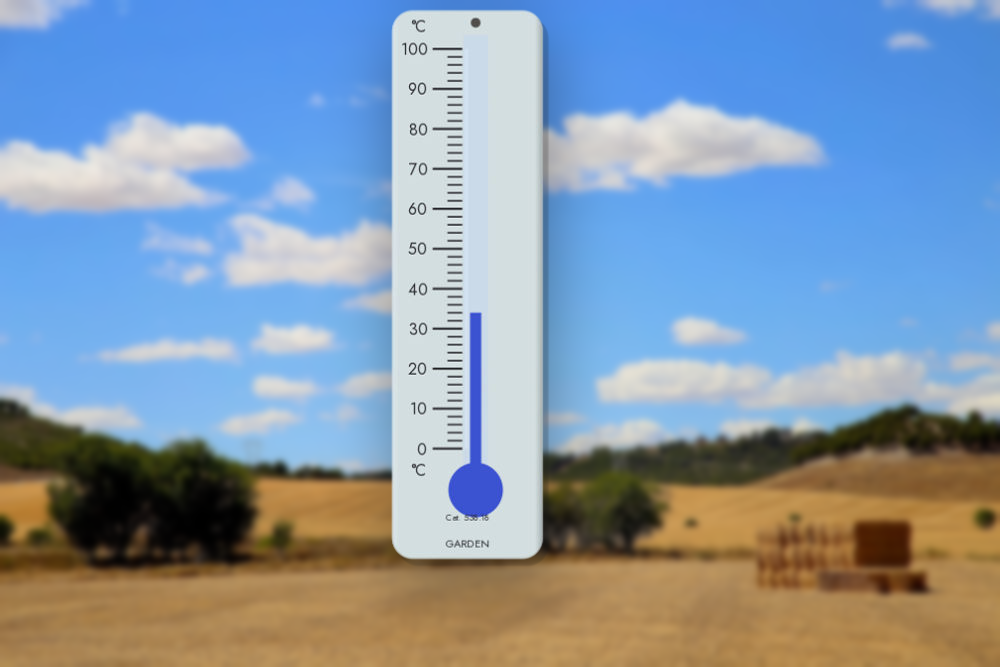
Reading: 34 °C
